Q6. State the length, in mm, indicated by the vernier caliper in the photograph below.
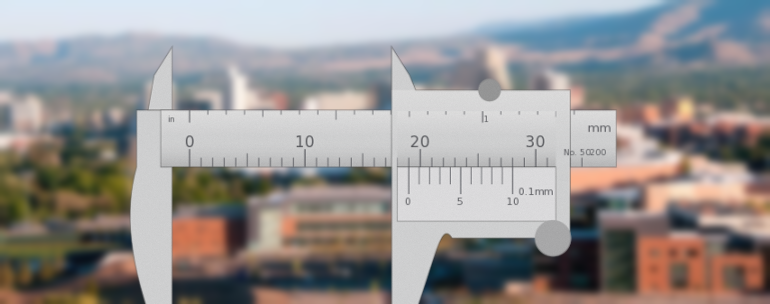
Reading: 19.0 mm
